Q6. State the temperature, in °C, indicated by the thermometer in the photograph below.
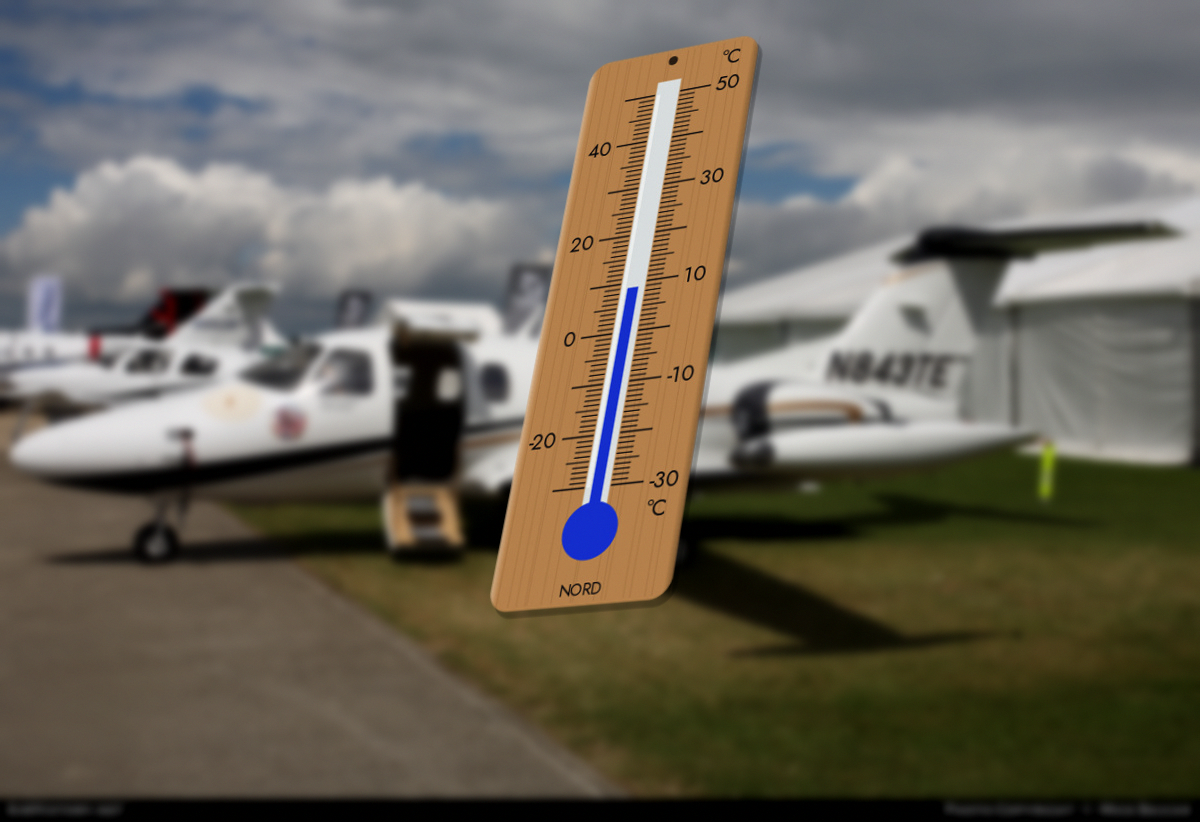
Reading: 9 °C
